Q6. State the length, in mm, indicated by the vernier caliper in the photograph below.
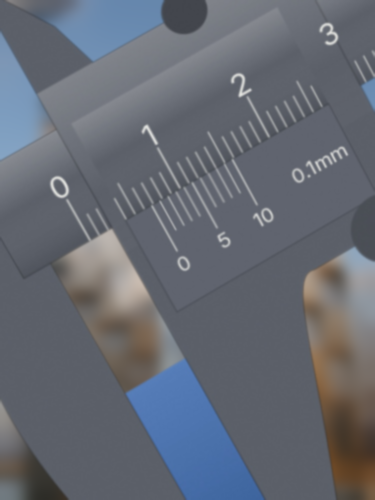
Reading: 6.8 mm
